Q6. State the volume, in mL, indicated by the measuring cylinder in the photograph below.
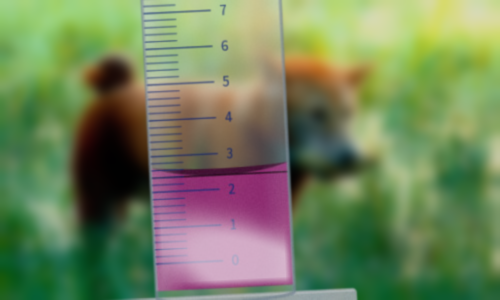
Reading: 2.4 mL
